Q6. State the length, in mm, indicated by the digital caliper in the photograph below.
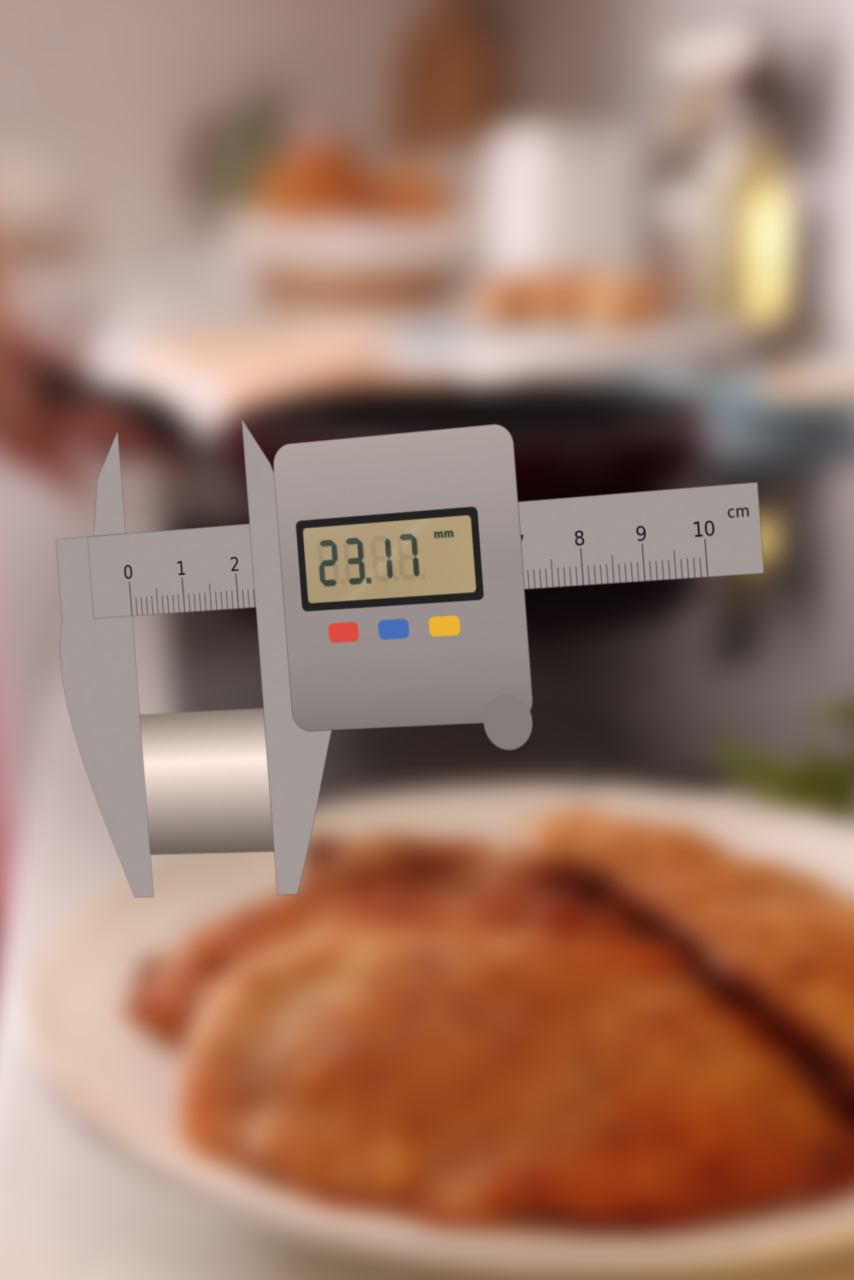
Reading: 23.17 mm
